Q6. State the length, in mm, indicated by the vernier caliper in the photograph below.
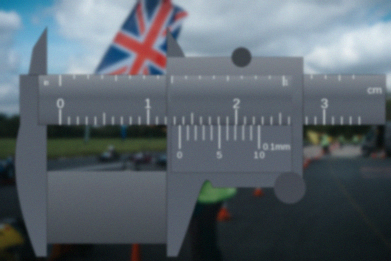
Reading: 13.6 mm
